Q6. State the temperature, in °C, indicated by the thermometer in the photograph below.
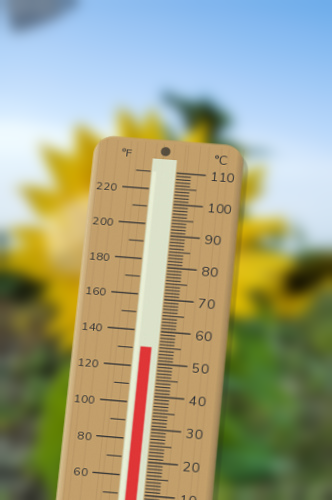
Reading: 55 °C
